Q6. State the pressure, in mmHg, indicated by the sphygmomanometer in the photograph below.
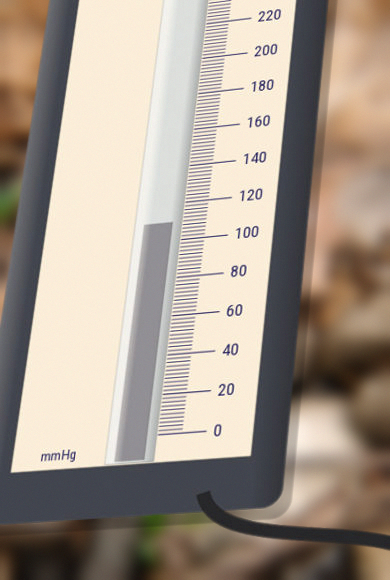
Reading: 110 mmHg
